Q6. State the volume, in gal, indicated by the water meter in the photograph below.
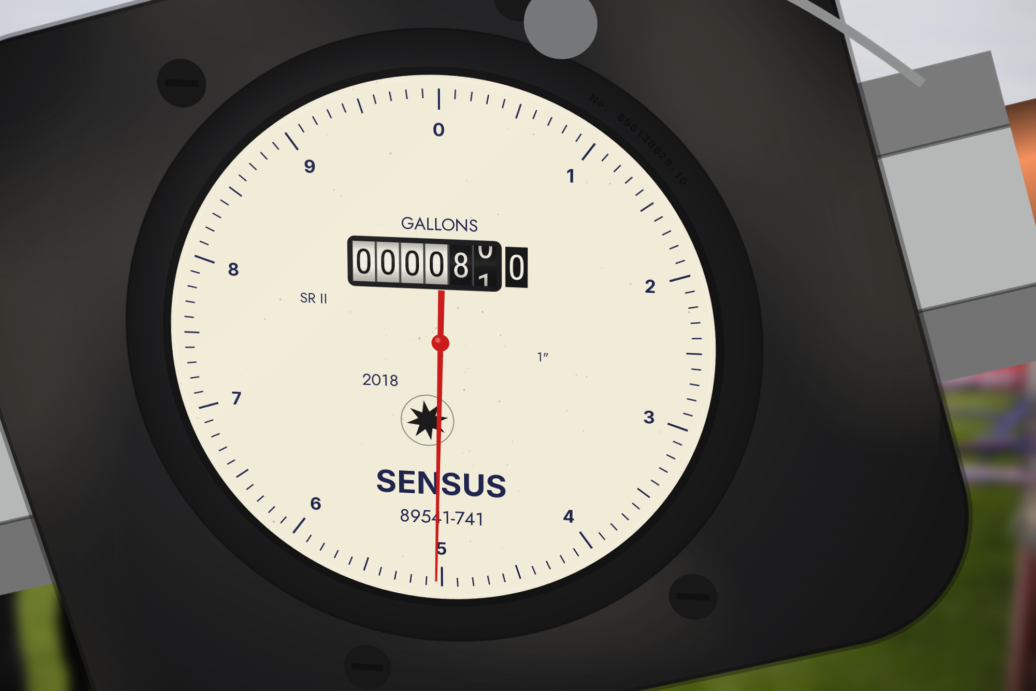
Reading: 805.0 gal
